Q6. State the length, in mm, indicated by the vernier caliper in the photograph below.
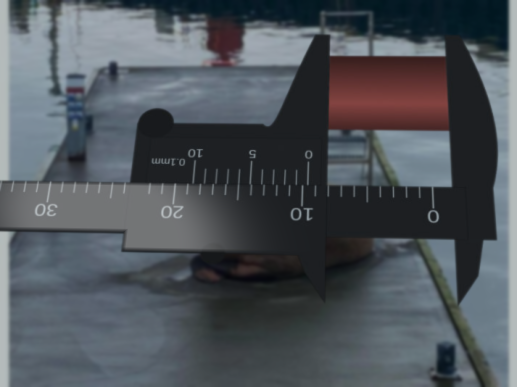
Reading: 9.6 mm
